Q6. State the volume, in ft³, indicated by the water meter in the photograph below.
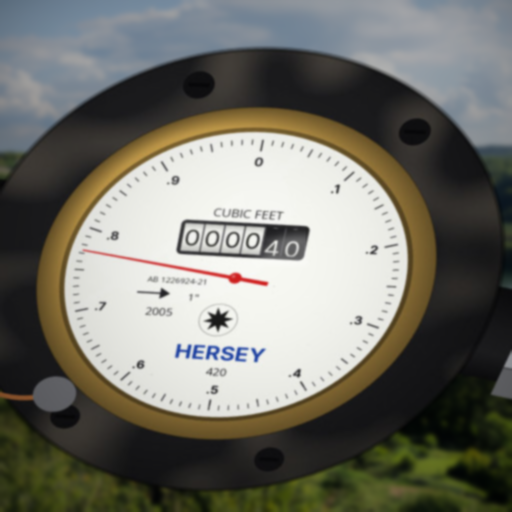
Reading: 39.77 ft³
